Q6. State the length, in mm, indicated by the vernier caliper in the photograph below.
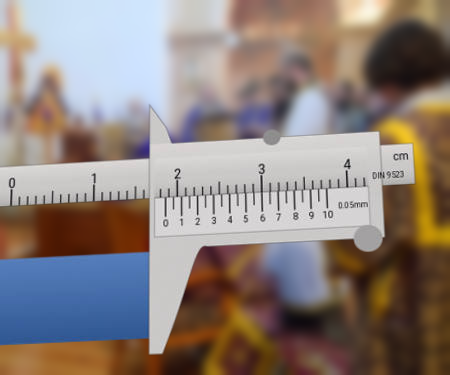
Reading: 18.6 mm
